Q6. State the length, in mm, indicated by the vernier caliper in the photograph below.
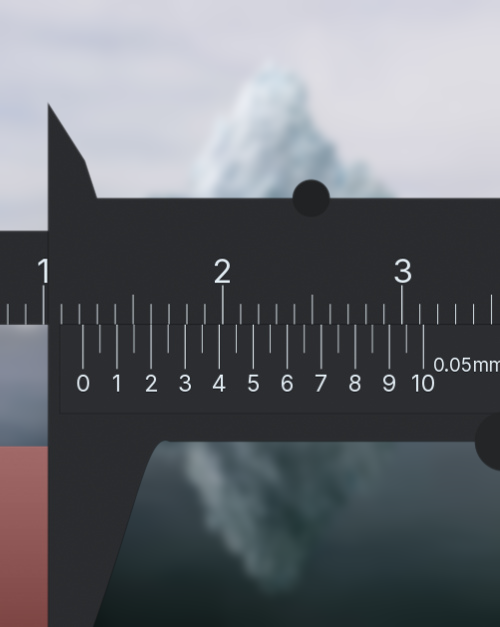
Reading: 12.2 mm
